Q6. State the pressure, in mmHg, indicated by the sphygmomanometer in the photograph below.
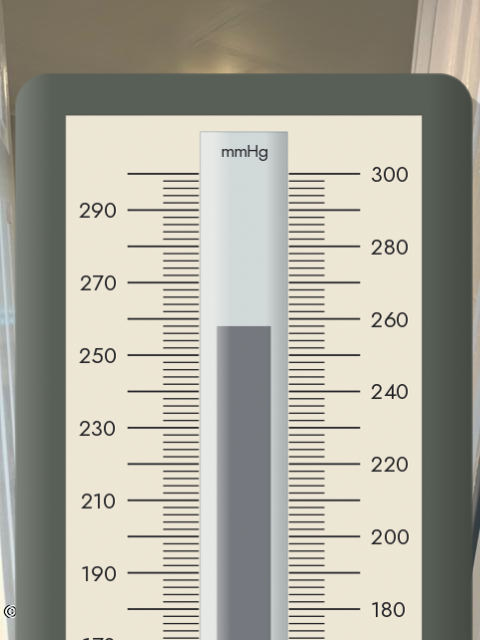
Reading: 258 mmHg
